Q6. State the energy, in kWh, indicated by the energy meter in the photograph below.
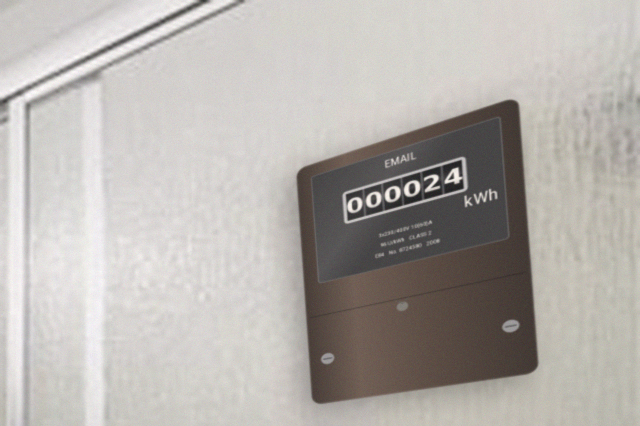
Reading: 24 kWh
